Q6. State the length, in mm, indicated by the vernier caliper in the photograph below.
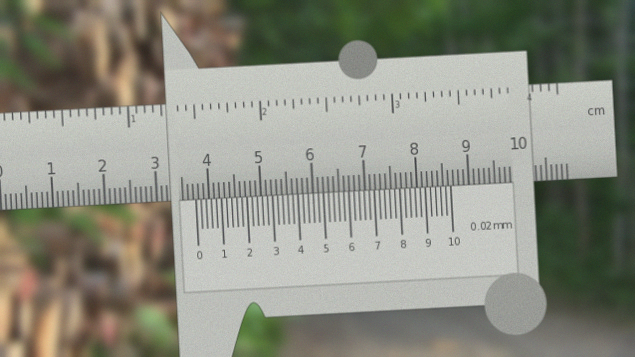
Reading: 37.5 mm
